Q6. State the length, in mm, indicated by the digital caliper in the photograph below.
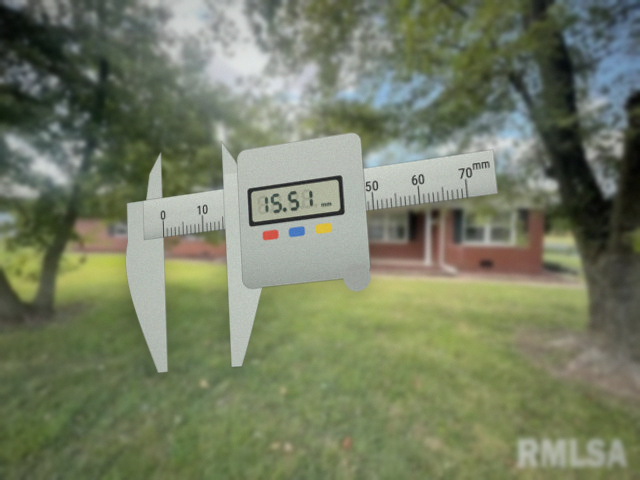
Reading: 15.51 mm
